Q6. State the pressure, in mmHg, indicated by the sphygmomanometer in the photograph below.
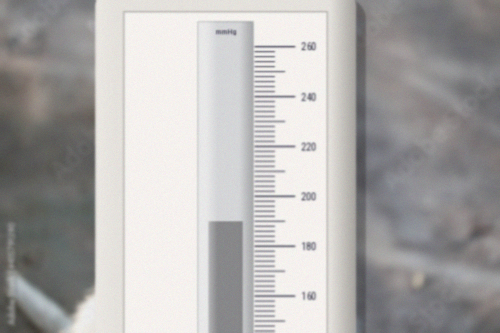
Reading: 190 mmHg
